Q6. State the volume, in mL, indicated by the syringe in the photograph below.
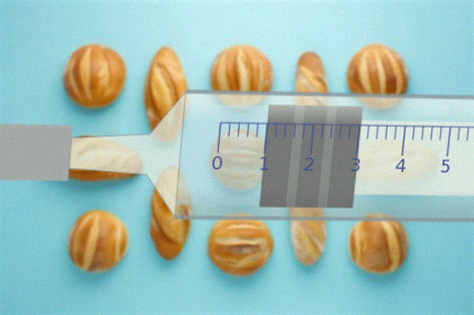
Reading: 1 mL
